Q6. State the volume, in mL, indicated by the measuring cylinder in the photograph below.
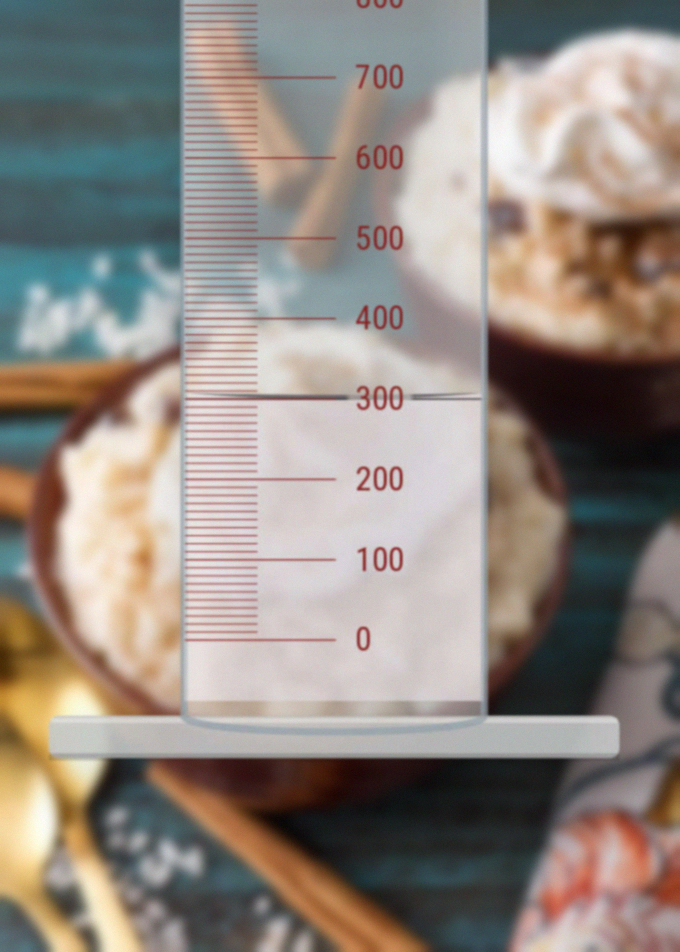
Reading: 300 mL
